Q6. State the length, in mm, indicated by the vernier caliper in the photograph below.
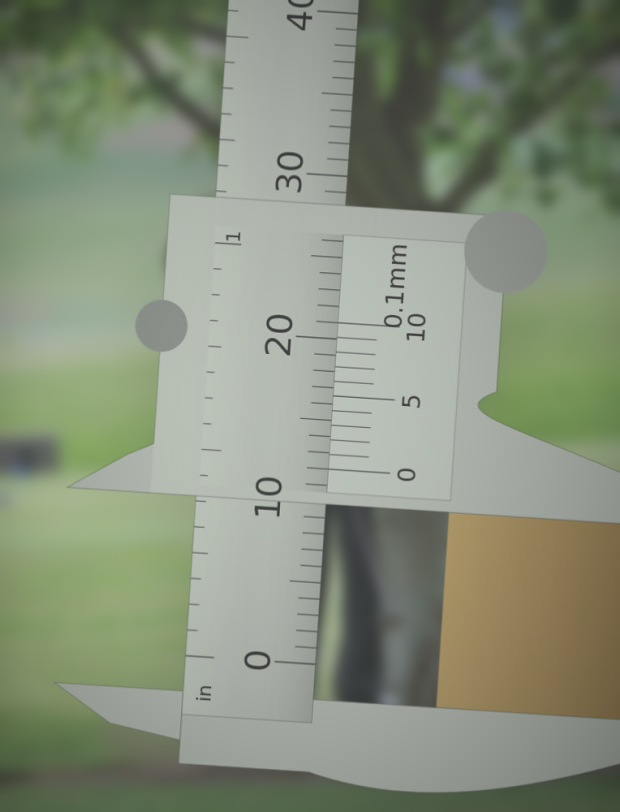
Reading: 12.0 mm
